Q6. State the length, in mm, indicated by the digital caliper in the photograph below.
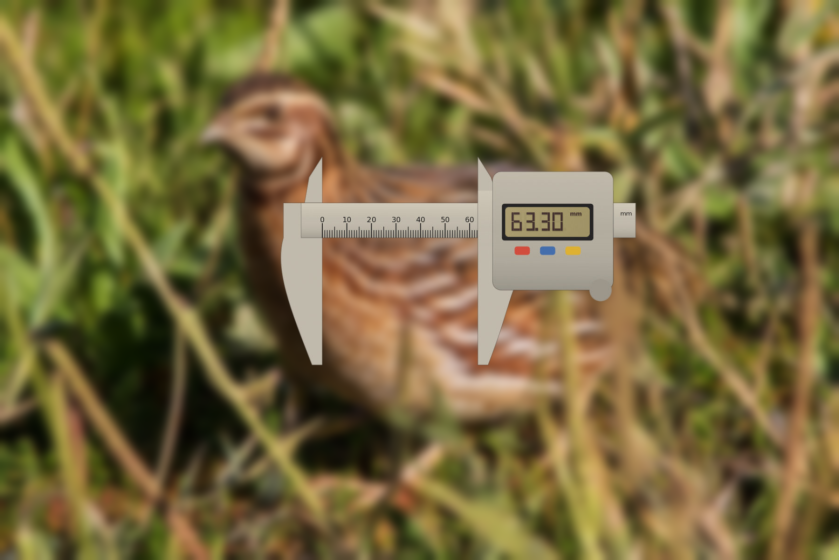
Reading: 63.30 mm
